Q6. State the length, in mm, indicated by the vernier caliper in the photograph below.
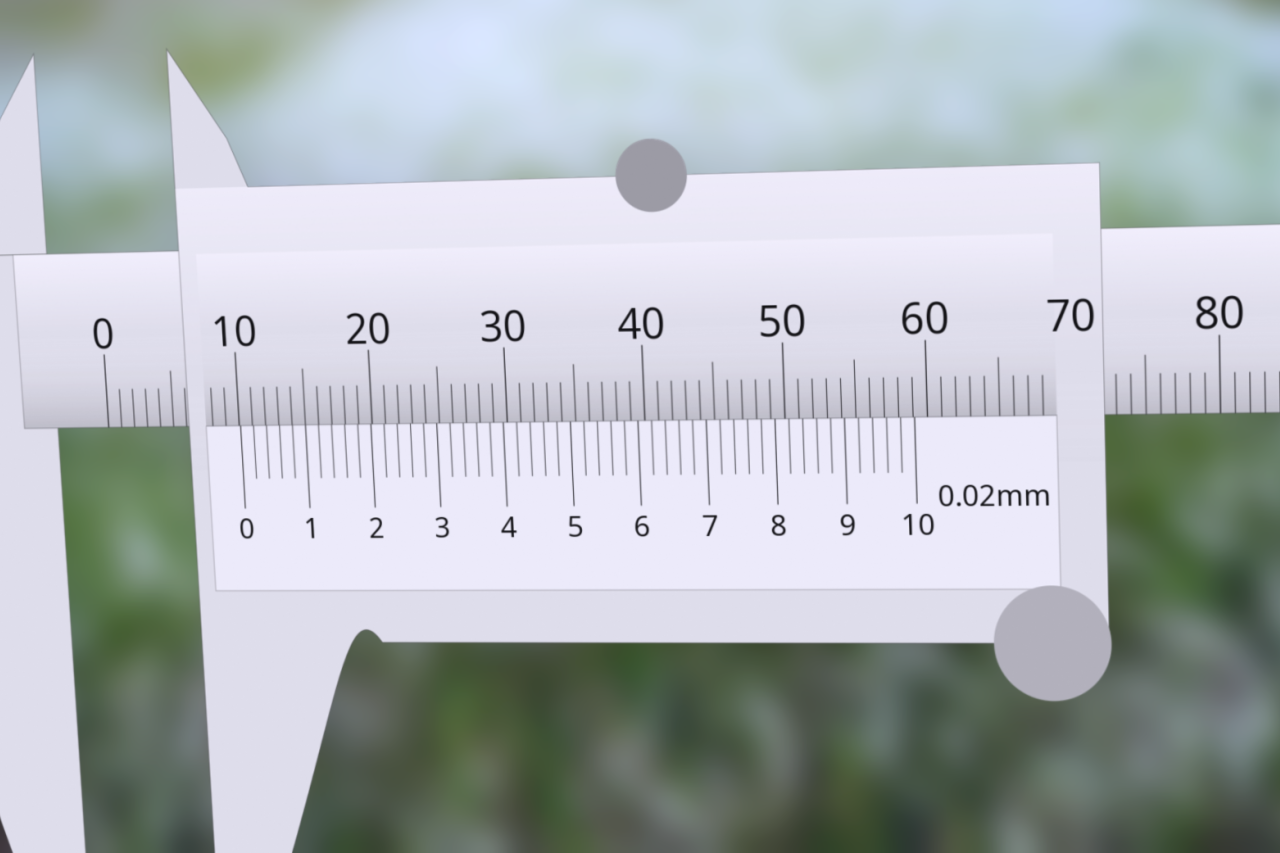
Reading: 10.1 mm
